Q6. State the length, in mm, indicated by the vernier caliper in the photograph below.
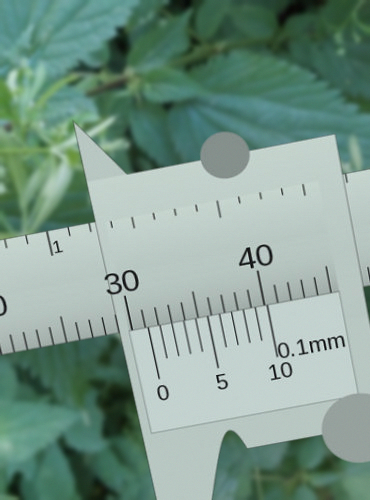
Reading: 31.2 mm
